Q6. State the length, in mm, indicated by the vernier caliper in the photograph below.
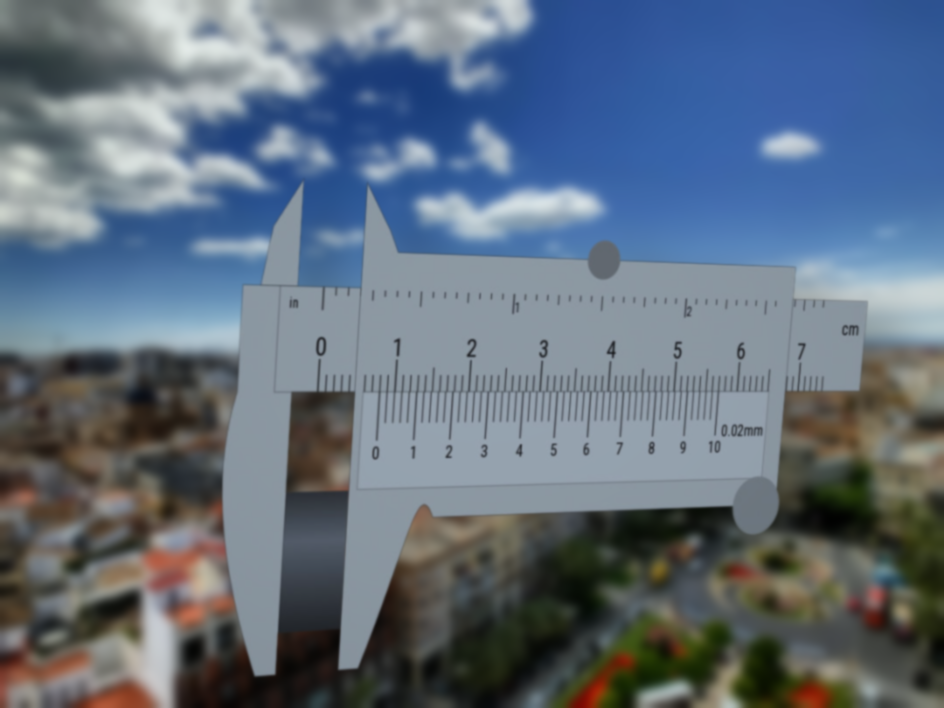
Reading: 8.0 mm
